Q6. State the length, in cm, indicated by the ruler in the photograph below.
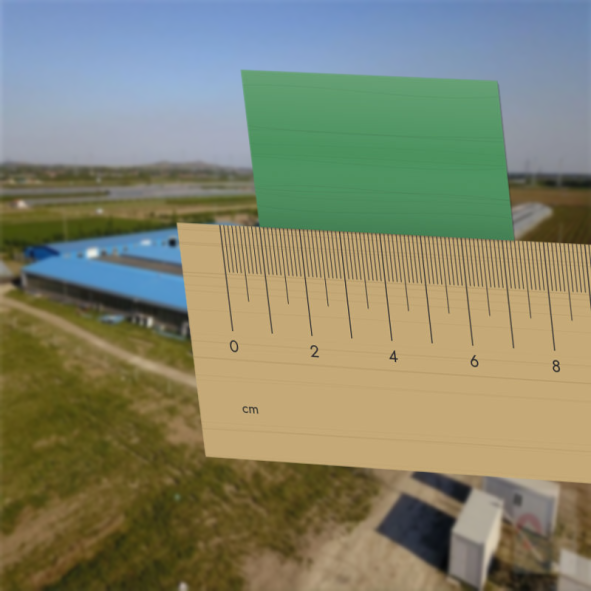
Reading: 6.3 cm
